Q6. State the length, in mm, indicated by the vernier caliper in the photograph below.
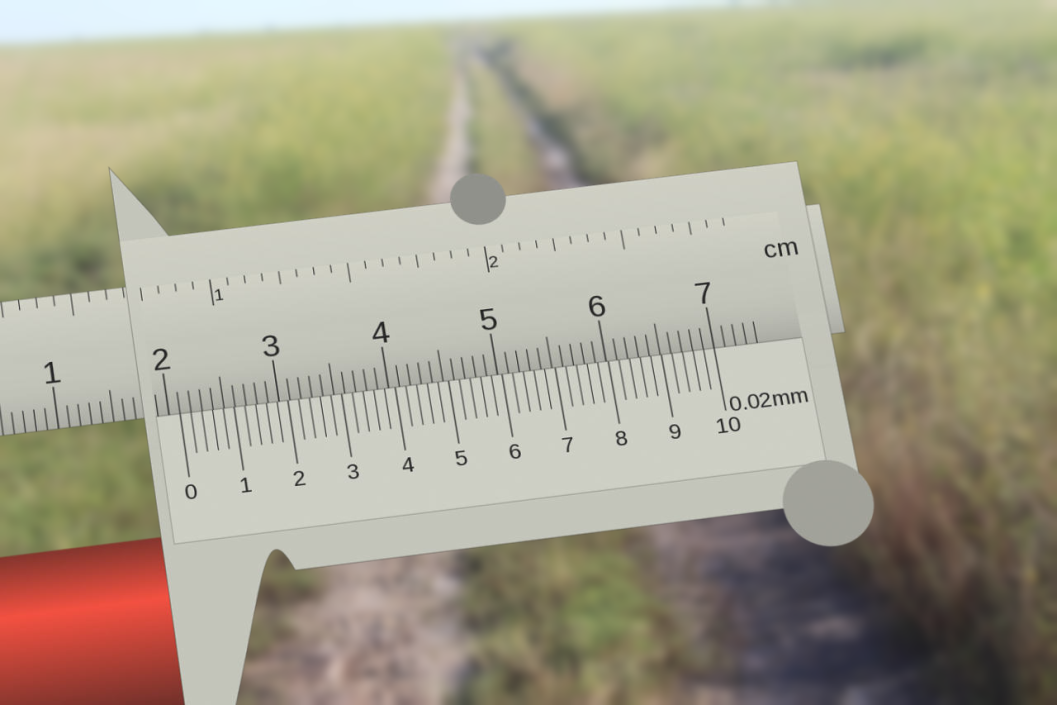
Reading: 21.0 mm
